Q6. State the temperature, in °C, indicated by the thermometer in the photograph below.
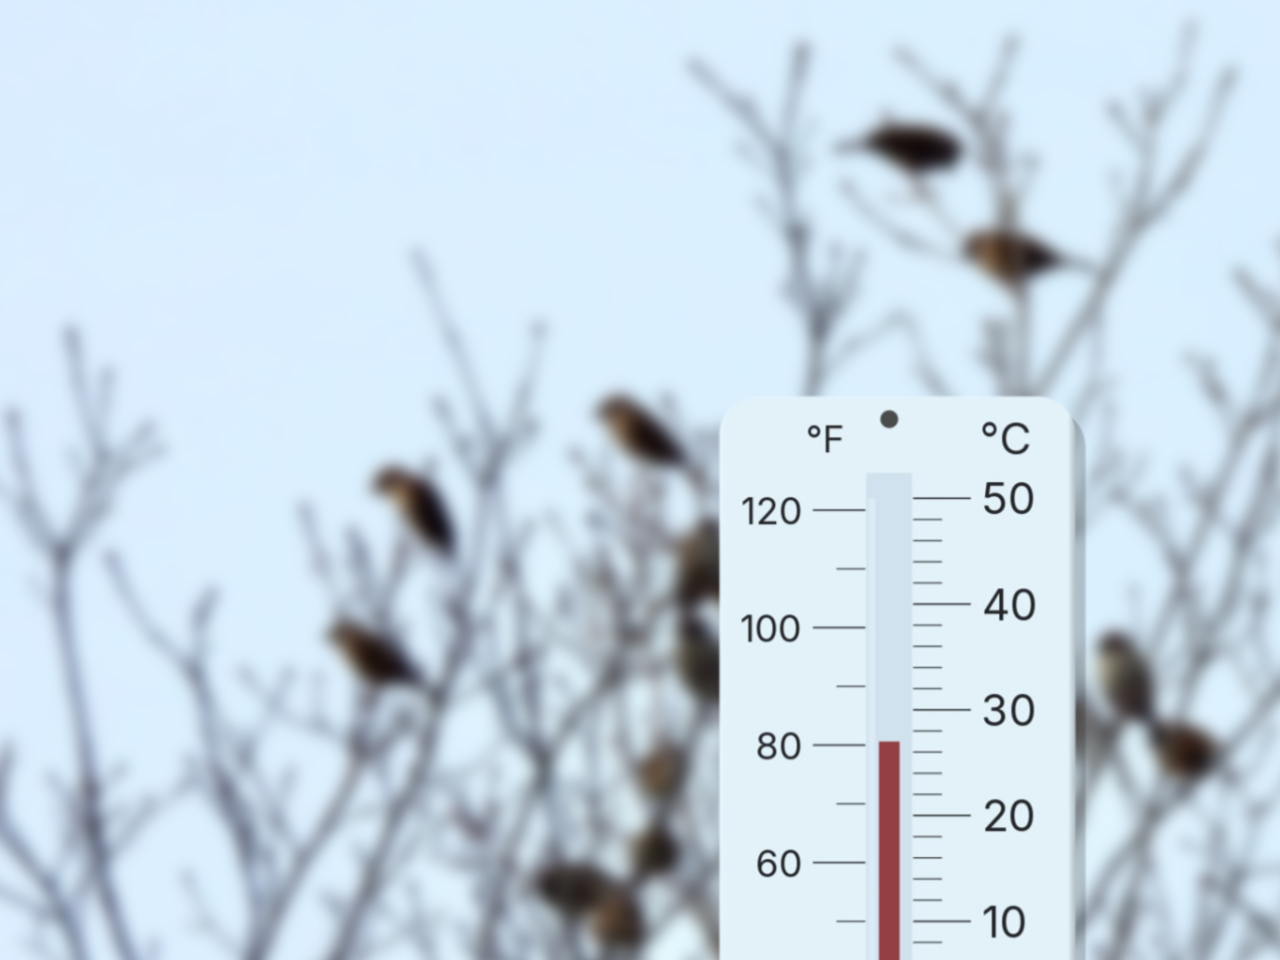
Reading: 27 °C
